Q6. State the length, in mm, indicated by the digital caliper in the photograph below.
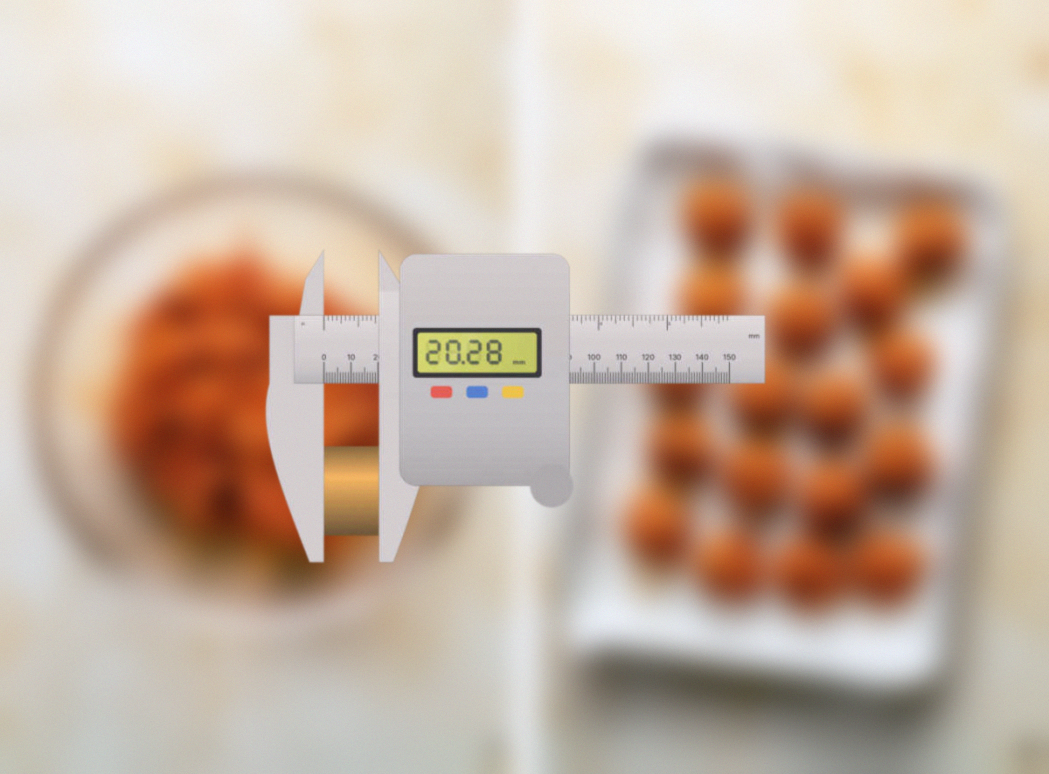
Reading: 20.28 mm
